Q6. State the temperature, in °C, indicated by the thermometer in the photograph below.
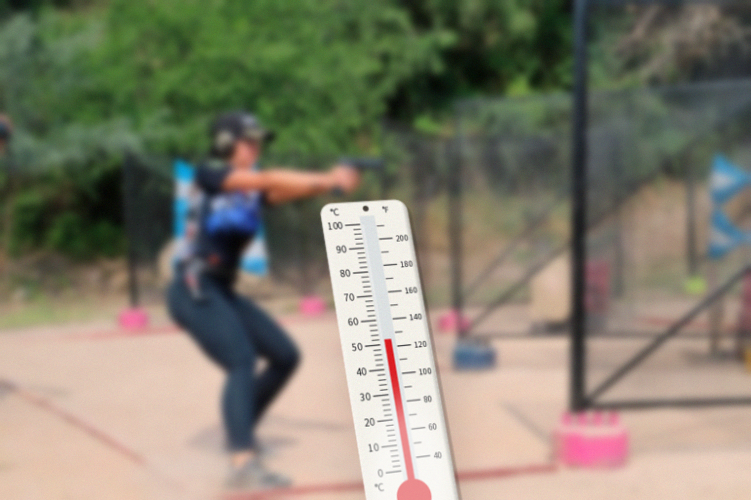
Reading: 52 °C
